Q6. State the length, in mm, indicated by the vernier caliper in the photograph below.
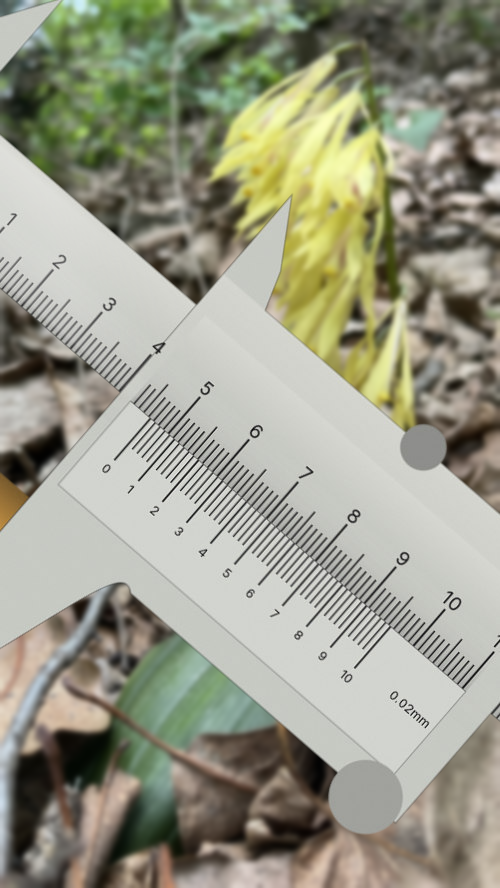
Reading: 46.4 mm
